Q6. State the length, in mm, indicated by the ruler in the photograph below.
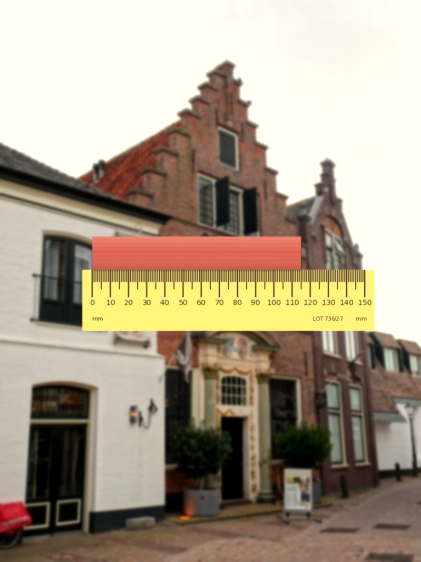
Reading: 115 mm
